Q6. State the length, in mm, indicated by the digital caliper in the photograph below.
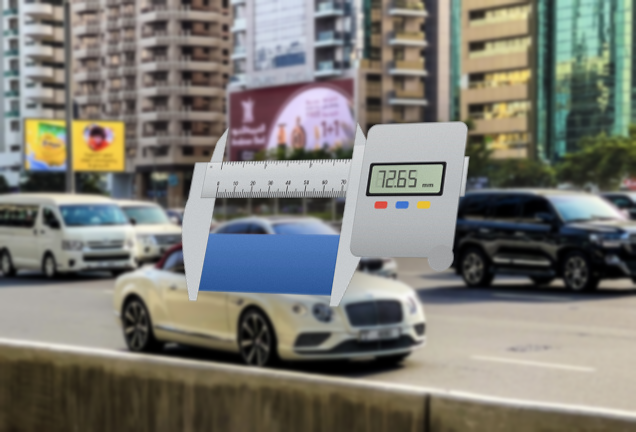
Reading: 72.65 mm
